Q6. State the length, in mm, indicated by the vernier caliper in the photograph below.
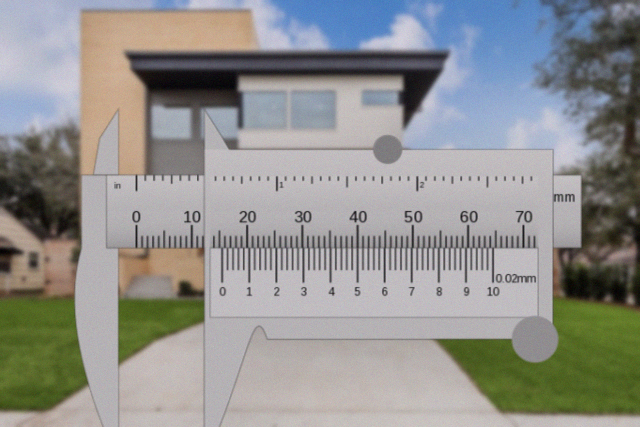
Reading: 15.5 mm
